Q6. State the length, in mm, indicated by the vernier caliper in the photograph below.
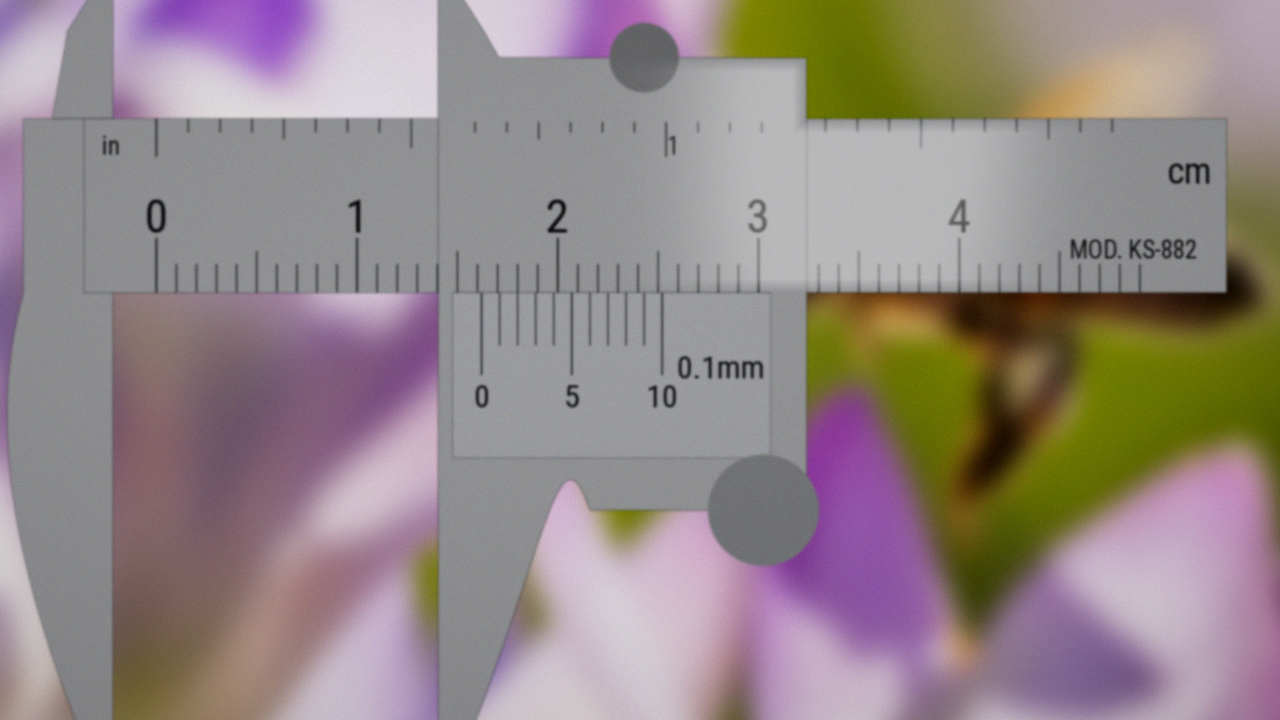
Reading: 16.2 mm
